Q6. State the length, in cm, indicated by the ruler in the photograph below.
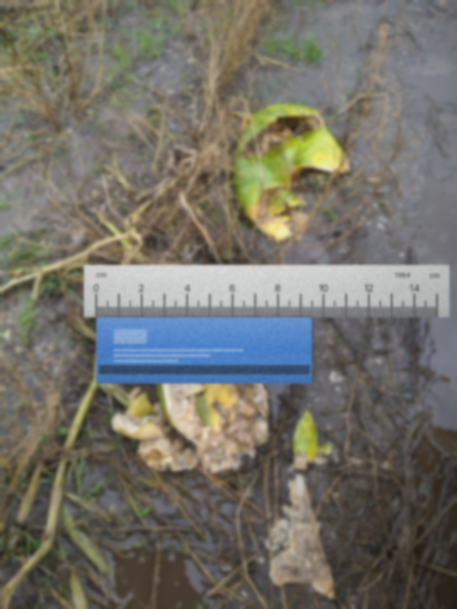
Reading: 9.5 cm
